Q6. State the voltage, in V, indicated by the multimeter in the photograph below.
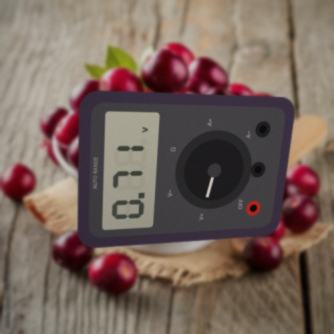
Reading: 0.71 V
